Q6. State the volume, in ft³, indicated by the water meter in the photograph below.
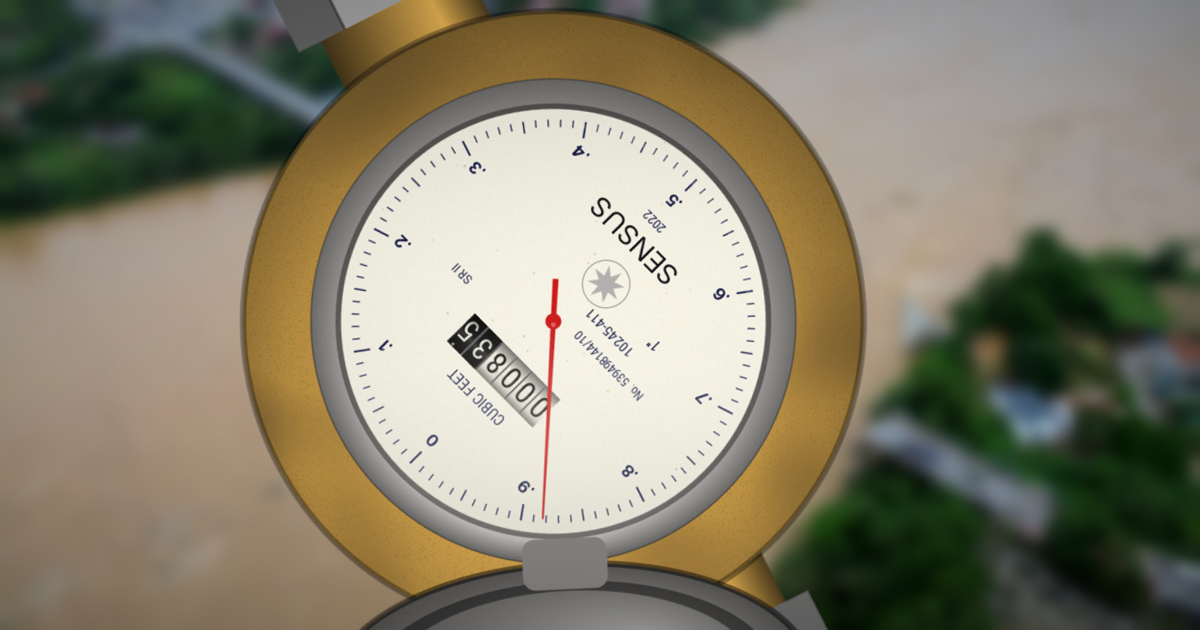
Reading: 834.88 ft³
